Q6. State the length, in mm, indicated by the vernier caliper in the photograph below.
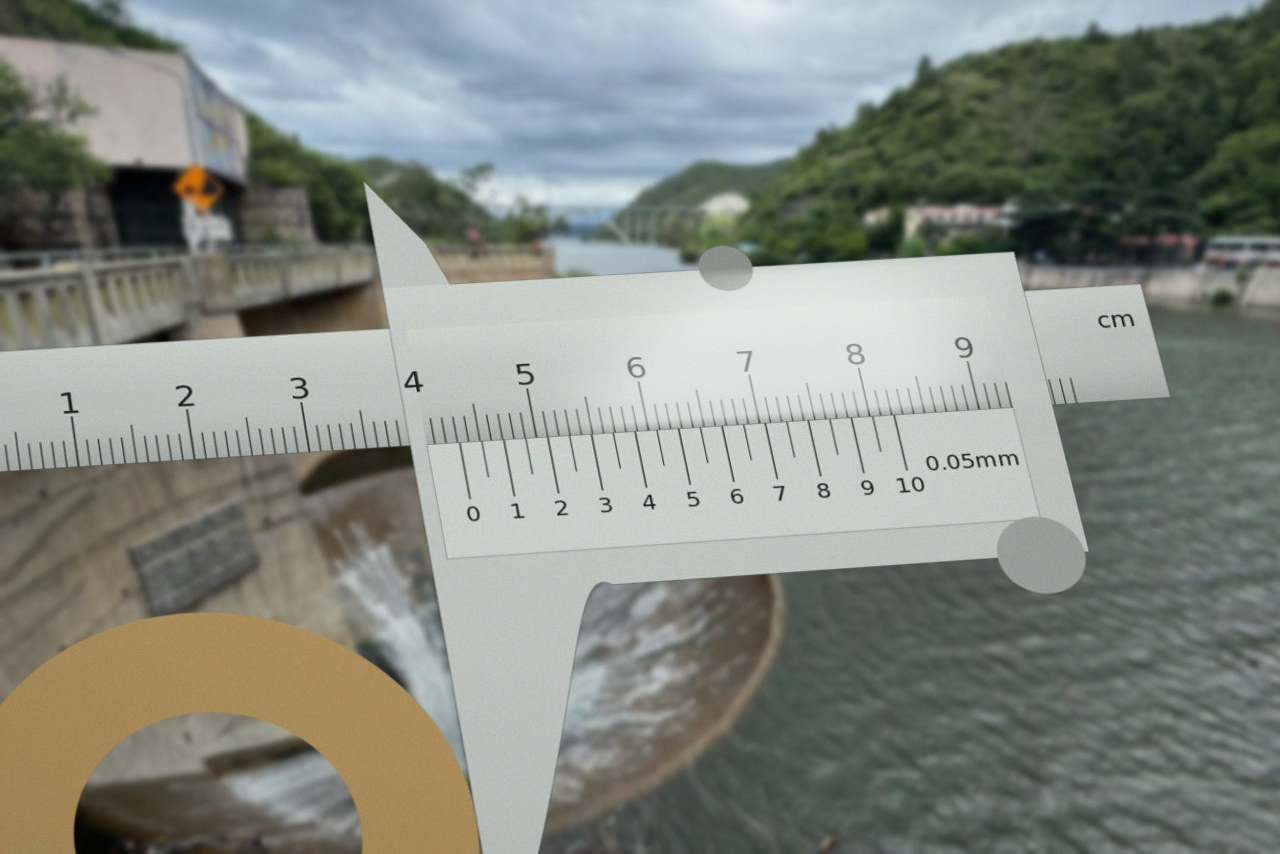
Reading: 43.2 mm
